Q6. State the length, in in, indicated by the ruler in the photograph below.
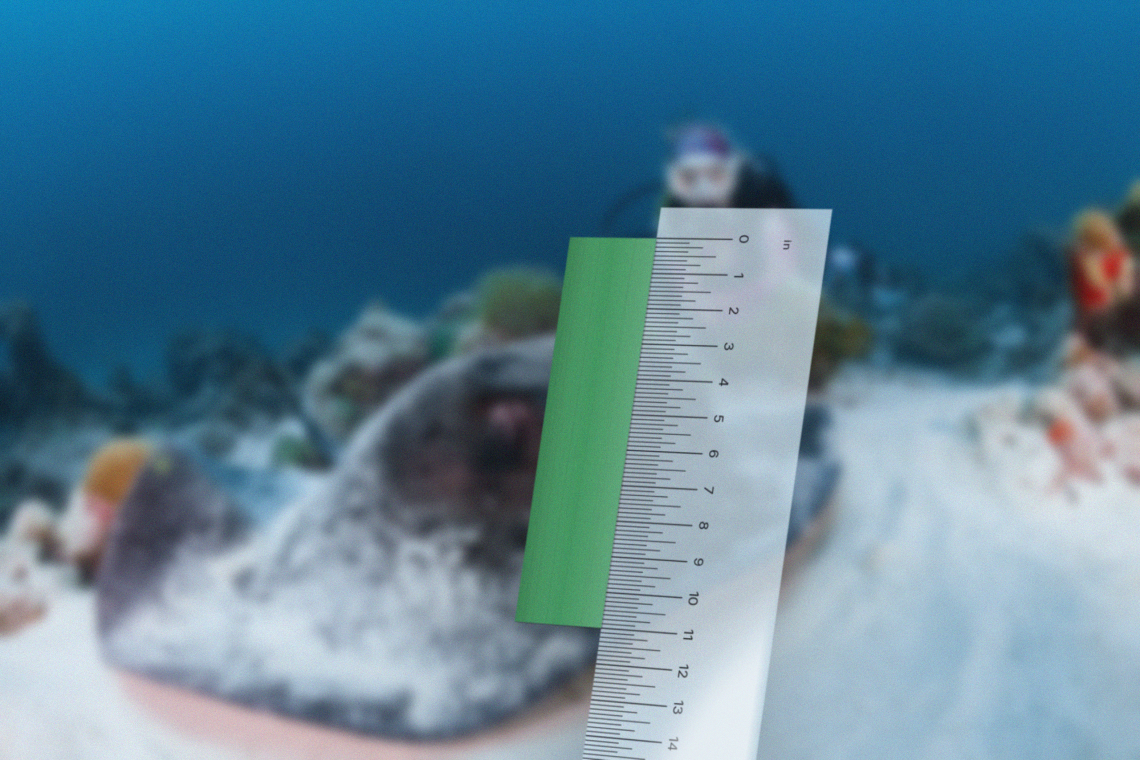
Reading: 11 in
